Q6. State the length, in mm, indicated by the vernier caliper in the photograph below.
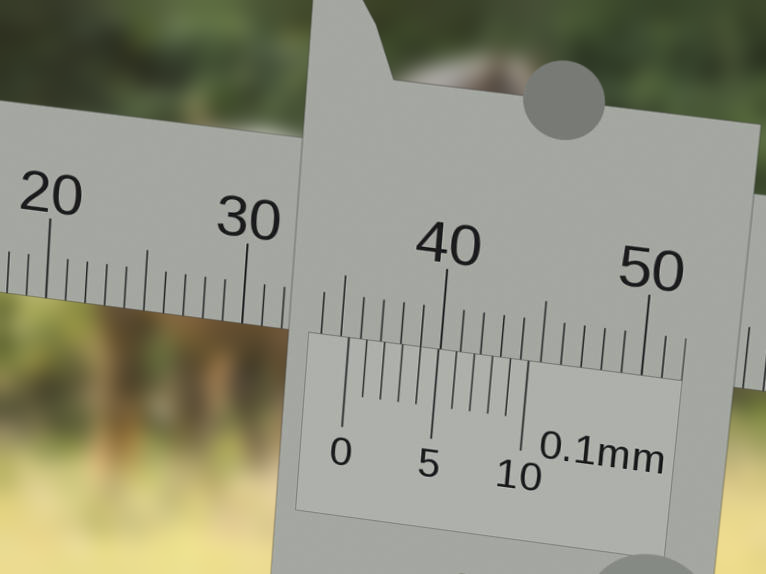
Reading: 35.4 mm
